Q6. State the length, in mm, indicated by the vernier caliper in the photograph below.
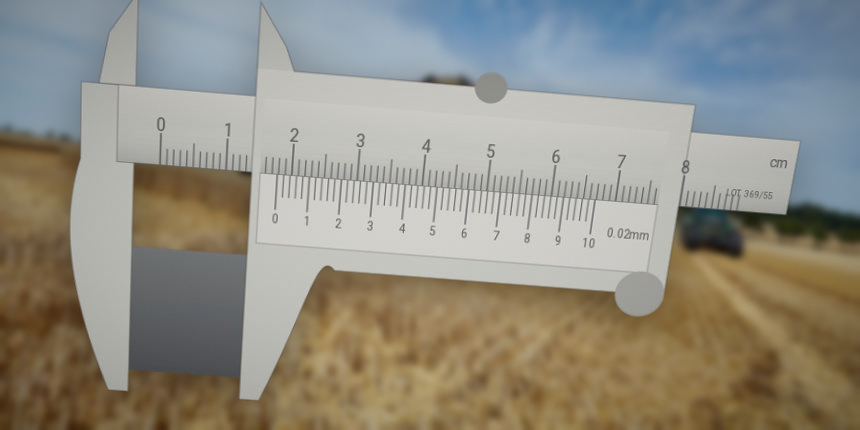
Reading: 17.8 mm
